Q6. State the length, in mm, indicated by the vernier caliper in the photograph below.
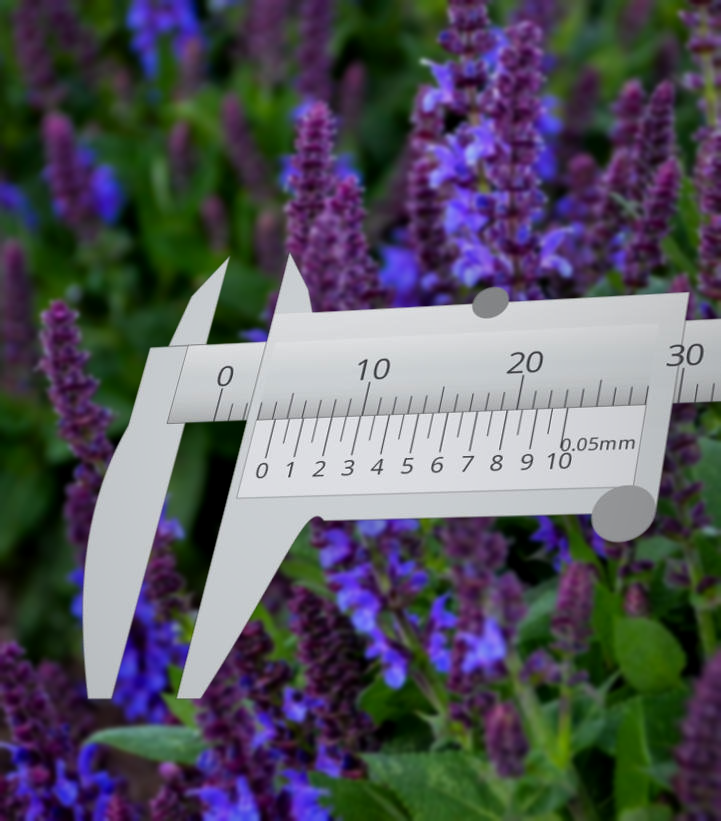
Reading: 4.2 mm
